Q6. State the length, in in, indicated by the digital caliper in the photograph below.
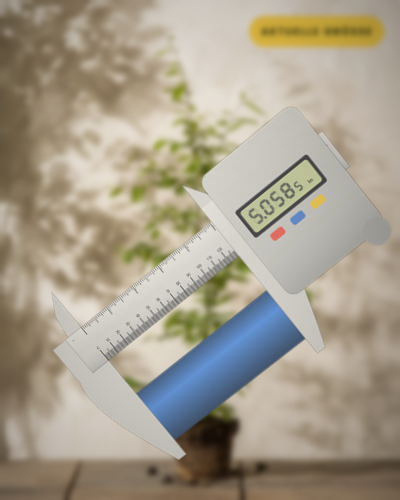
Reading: 5.0585 in
